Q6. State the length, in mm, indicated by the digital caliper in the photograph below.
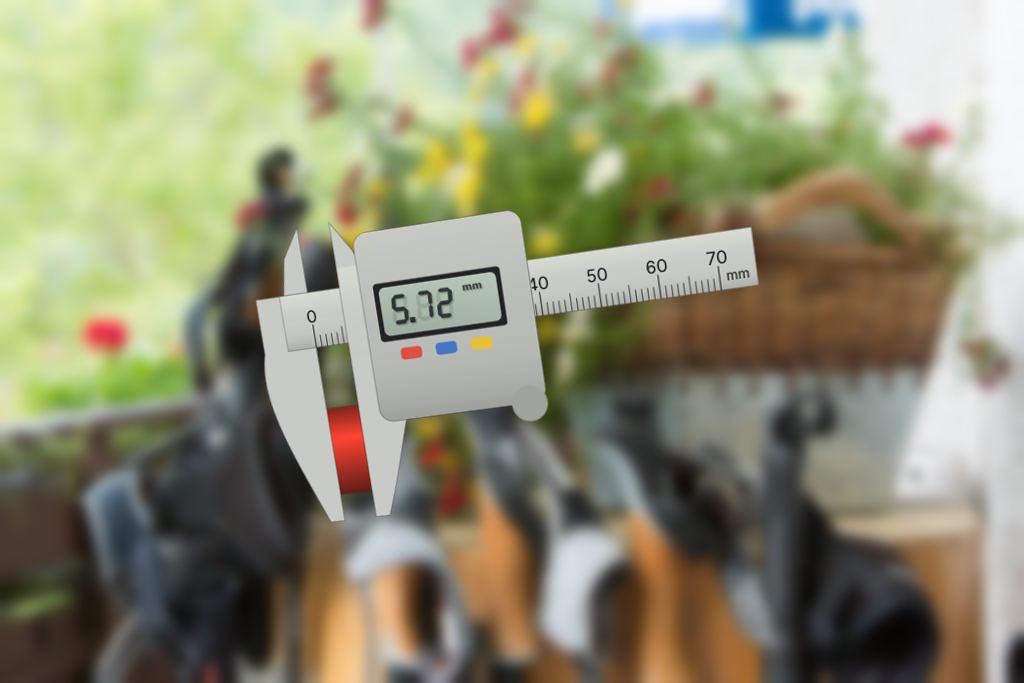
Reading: 5.72 mm
